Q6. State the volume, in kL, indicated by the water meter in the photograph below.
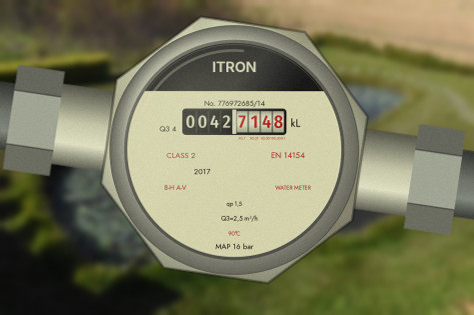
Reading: 42.7148 kL
